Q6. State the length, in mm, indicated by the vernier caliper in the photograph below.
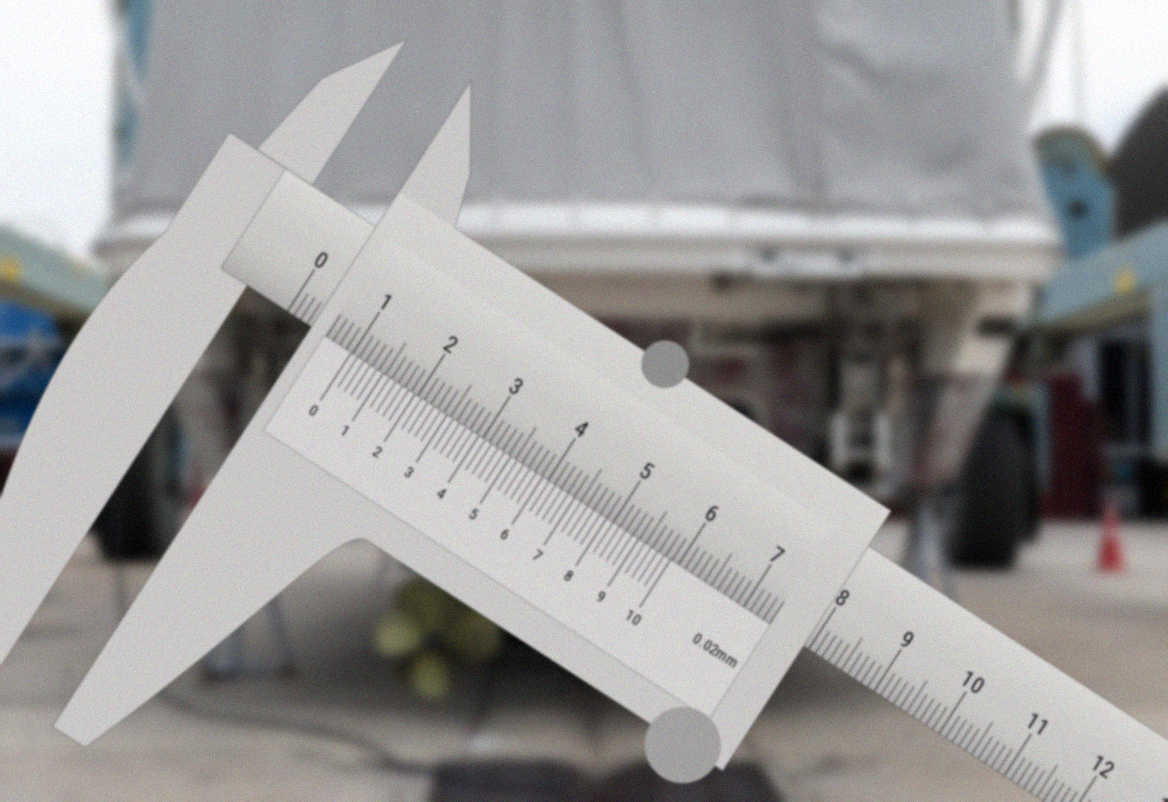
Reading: 9.8 mm
